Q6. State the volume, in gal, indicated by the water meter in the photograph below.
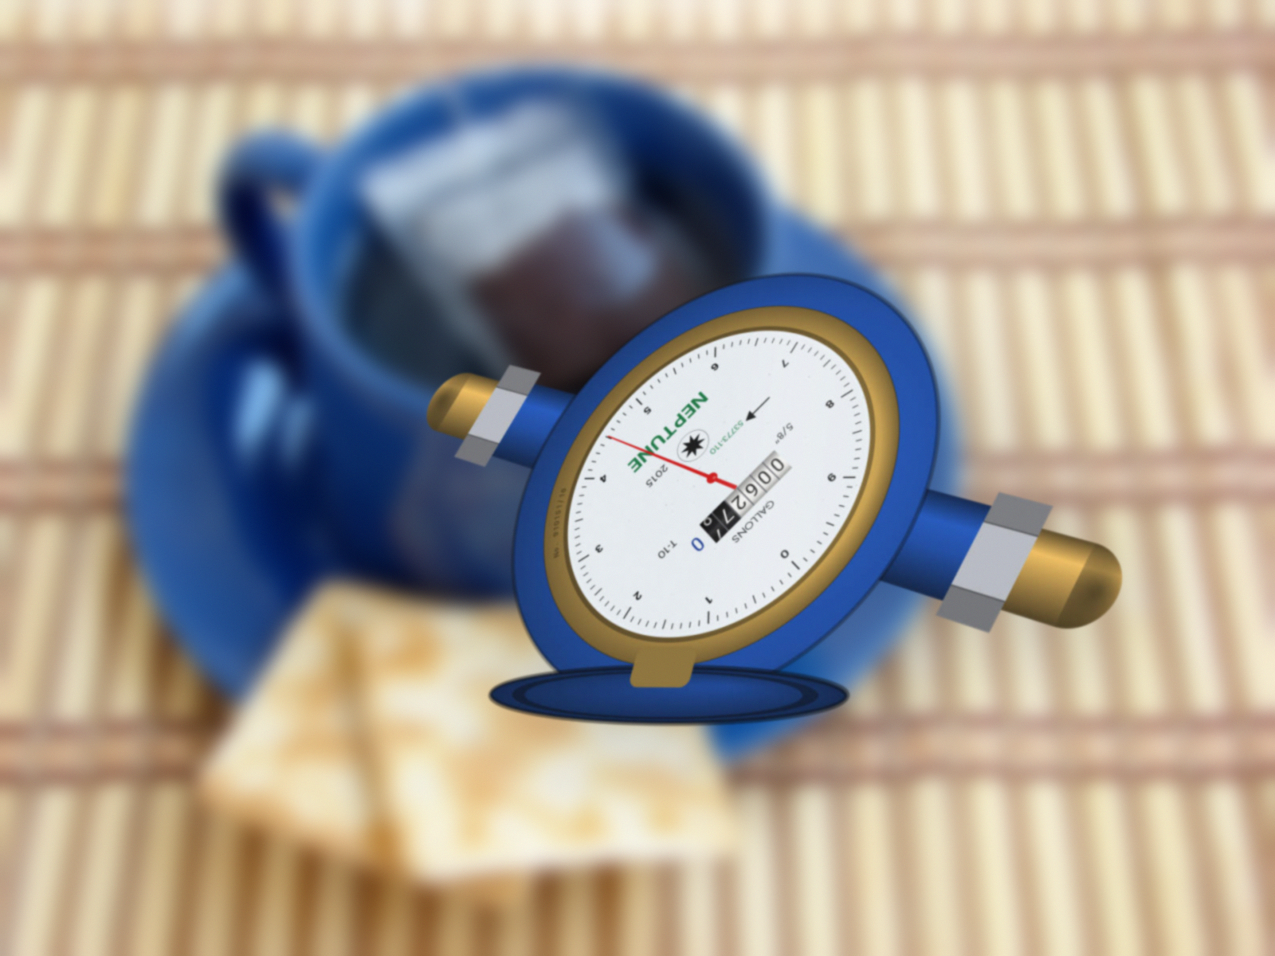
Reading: 62774.5 gal
